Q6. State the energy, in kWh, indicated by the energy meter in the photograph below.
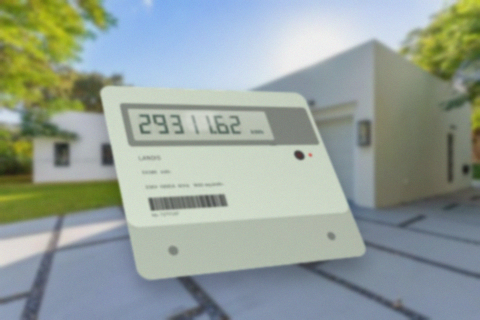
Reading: 29311.62 kWh
